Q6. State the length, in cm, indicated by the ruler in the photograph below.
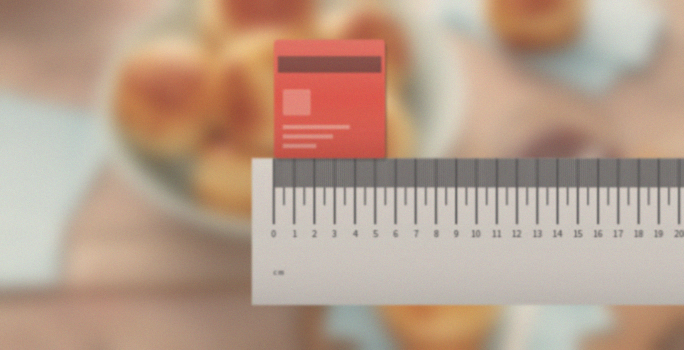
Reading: 5.5 cm
